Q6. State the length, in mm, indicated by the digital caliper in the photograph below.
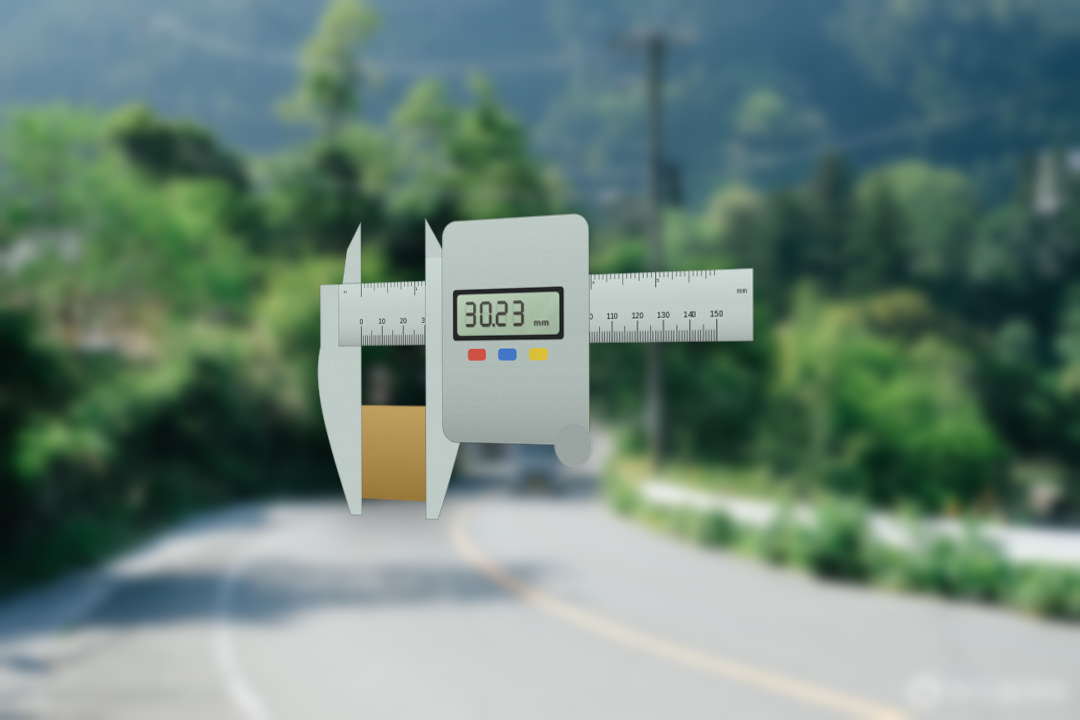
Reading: 30.23 mm
